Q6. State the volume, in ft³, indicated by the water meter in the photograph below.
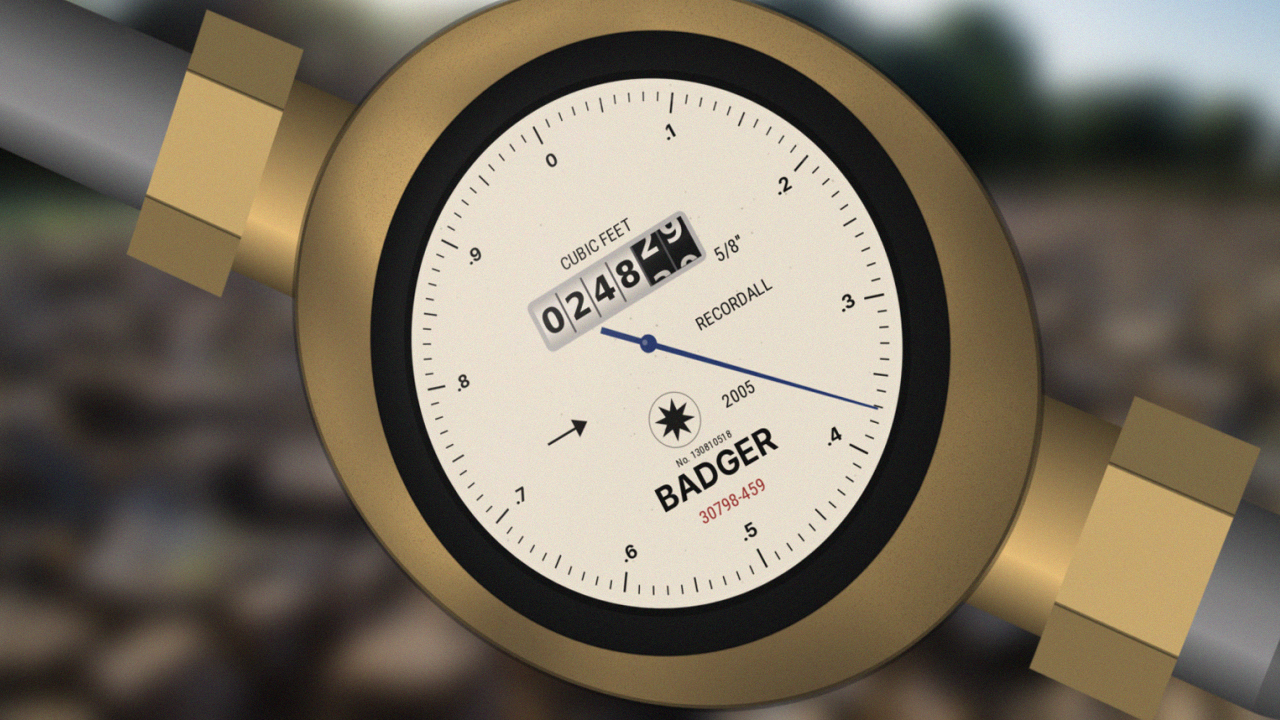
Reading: 24829.37 ft³
